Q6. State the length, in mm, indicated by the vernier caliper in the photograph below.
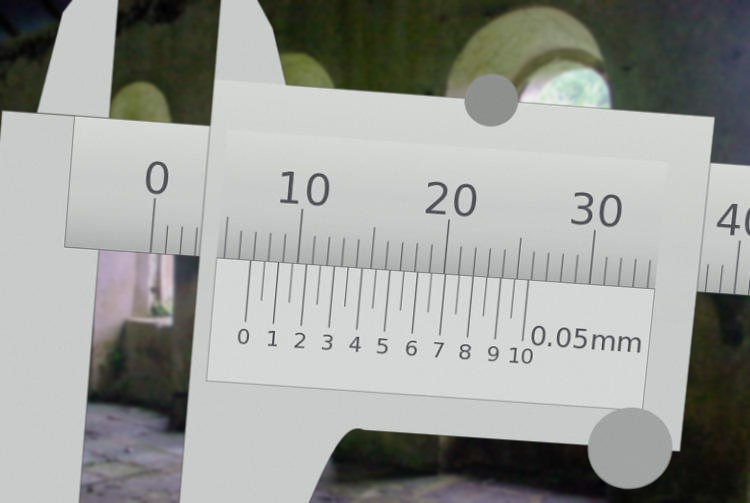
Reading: 6.8 mm
